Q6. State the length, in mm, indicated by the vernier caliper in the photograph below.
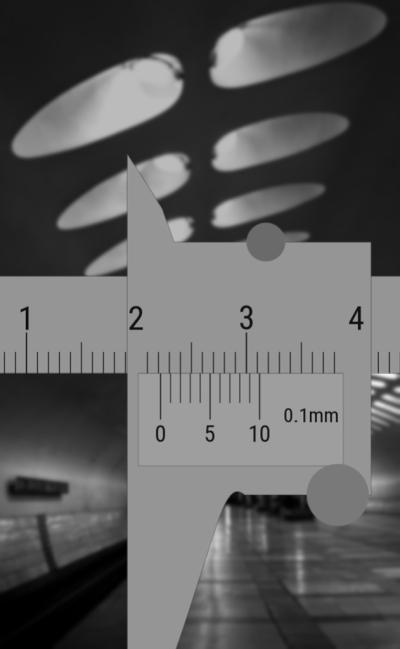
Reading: 22.2 mm
